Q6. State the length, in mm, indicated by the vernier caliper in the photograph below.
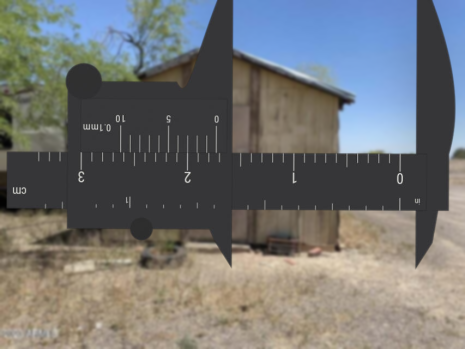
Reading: 17.3 mm
